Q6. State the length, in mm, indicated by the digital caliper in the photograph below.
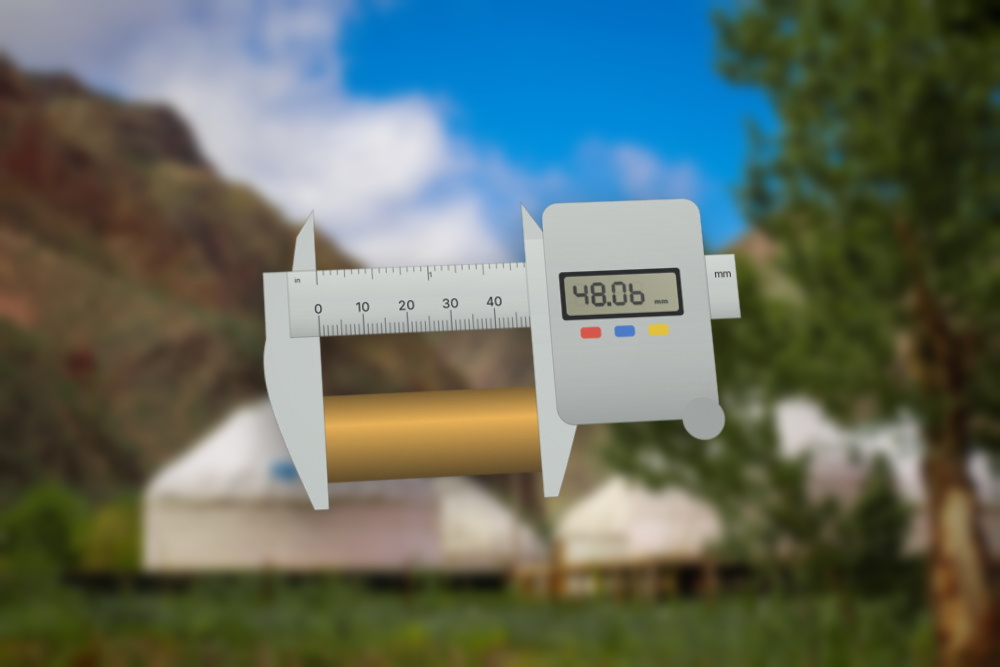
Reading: 48.06 mm
